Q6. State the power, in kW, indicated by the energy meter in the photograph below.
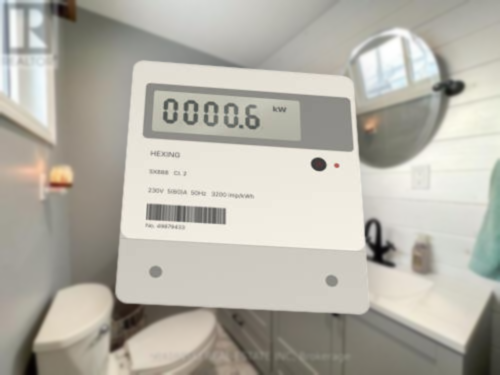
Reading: 0.6 kW
